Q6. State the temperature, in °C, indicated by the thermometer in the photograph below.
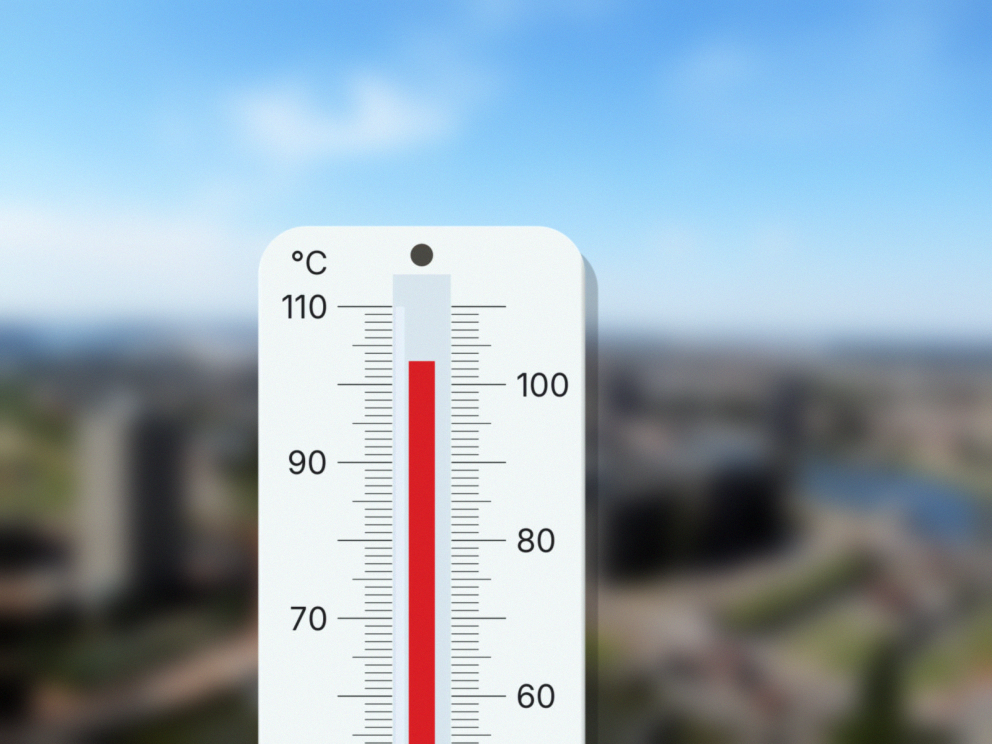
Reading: 103 °C
